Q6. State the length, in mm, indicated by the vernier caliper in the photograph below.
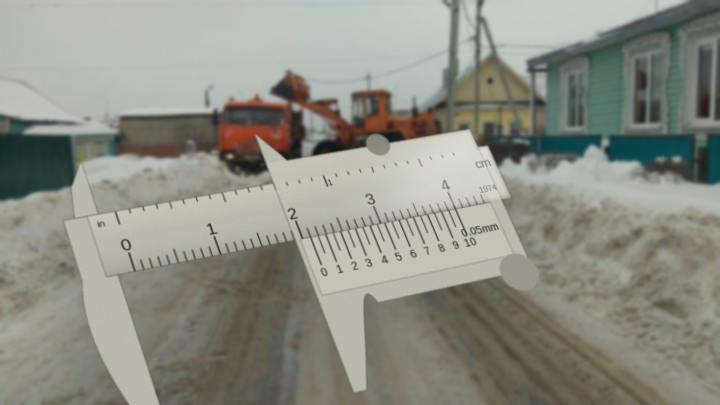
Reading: 21.0 mm
